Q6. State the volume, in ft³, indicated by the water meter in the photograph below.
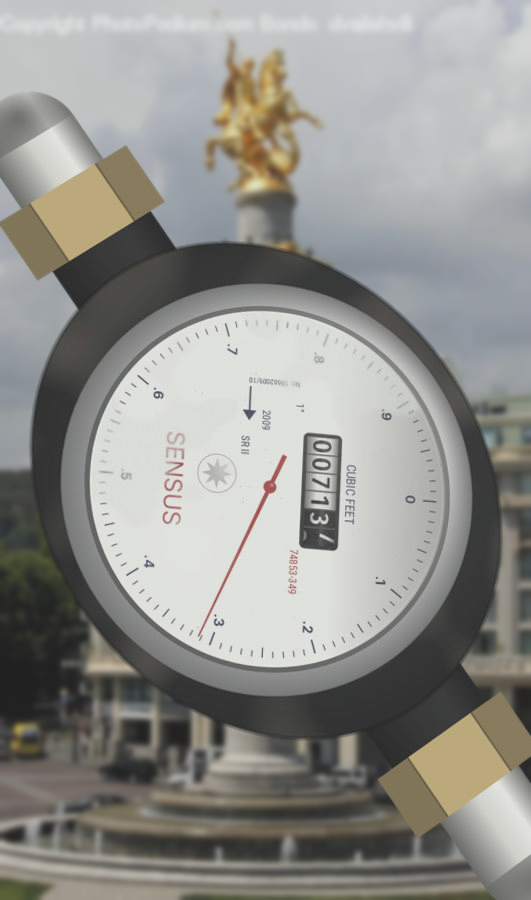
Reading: 7137.31 ft³
